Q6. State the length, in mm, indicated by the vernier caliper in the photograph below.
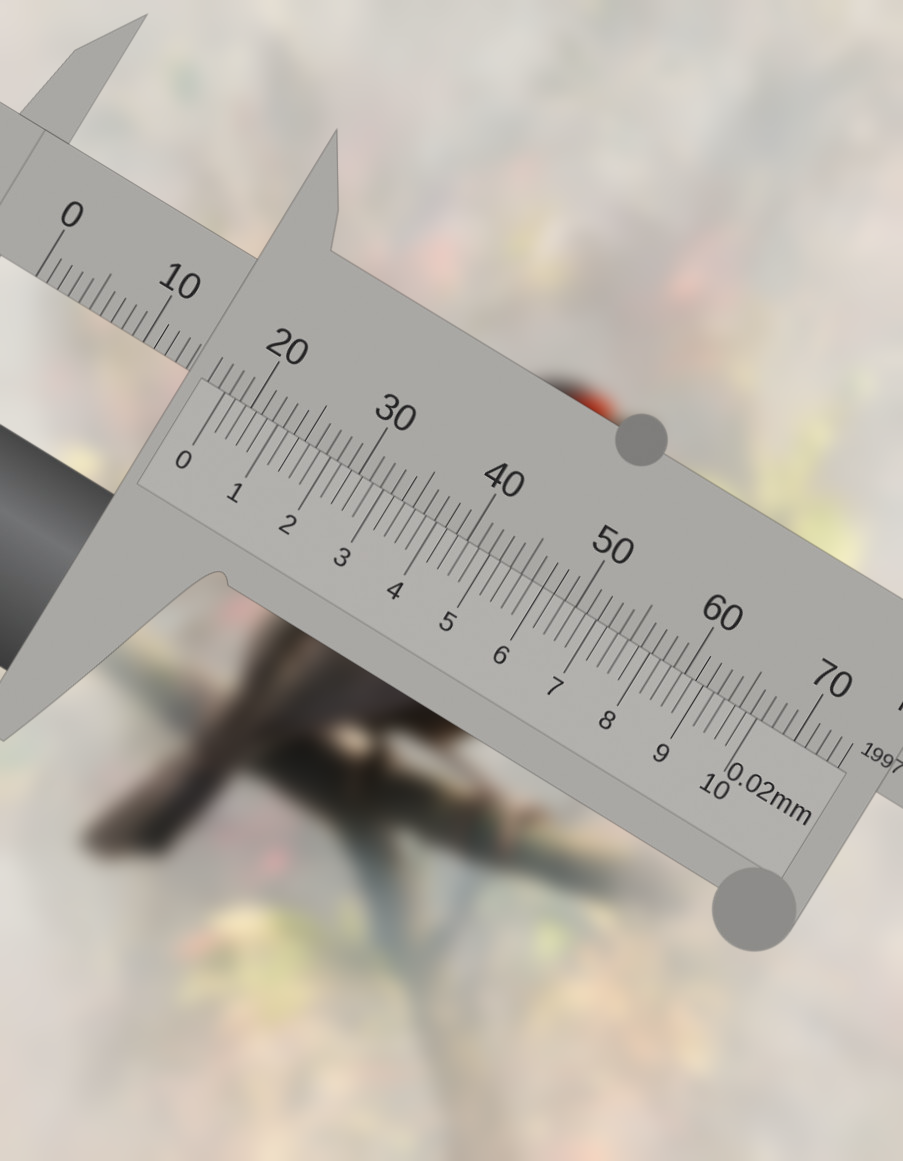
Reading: 17.6 mm
